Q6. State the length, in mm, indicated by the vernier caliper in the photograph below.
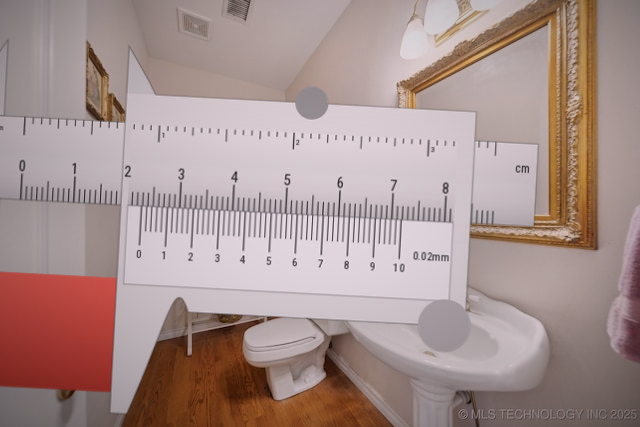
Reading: 22.8 mm
